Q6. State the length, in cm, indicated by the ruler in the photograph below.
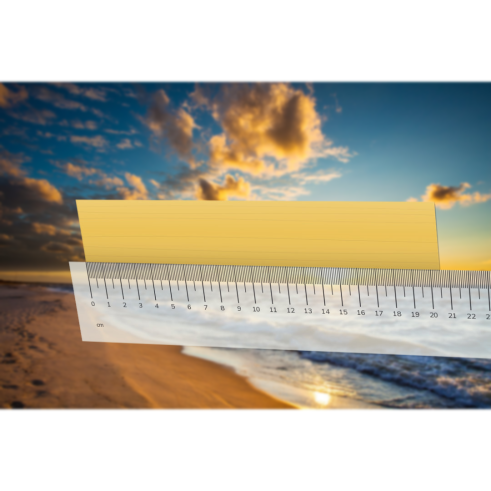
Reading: 20.5 cm
